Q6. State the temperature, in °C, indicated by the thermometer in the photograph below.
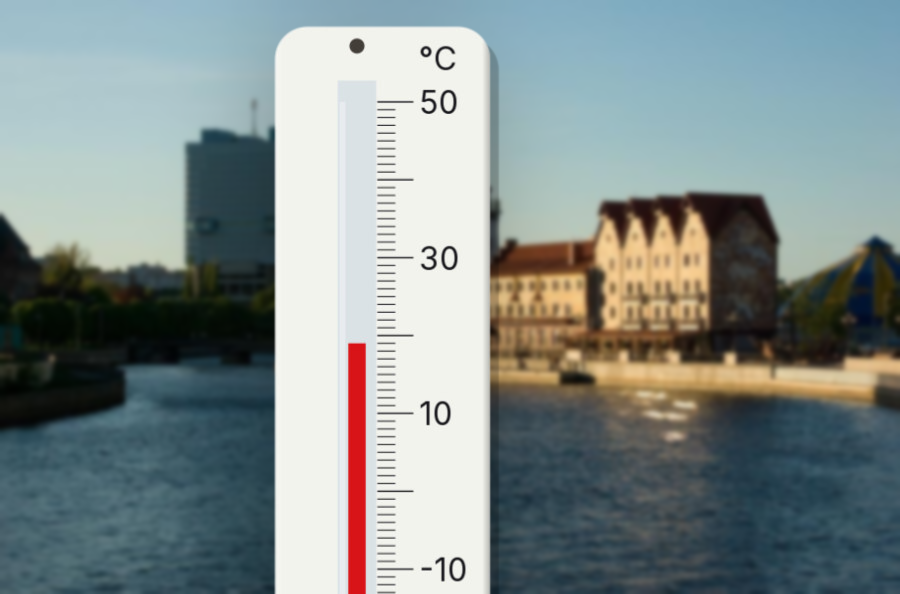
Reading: 19 °C
